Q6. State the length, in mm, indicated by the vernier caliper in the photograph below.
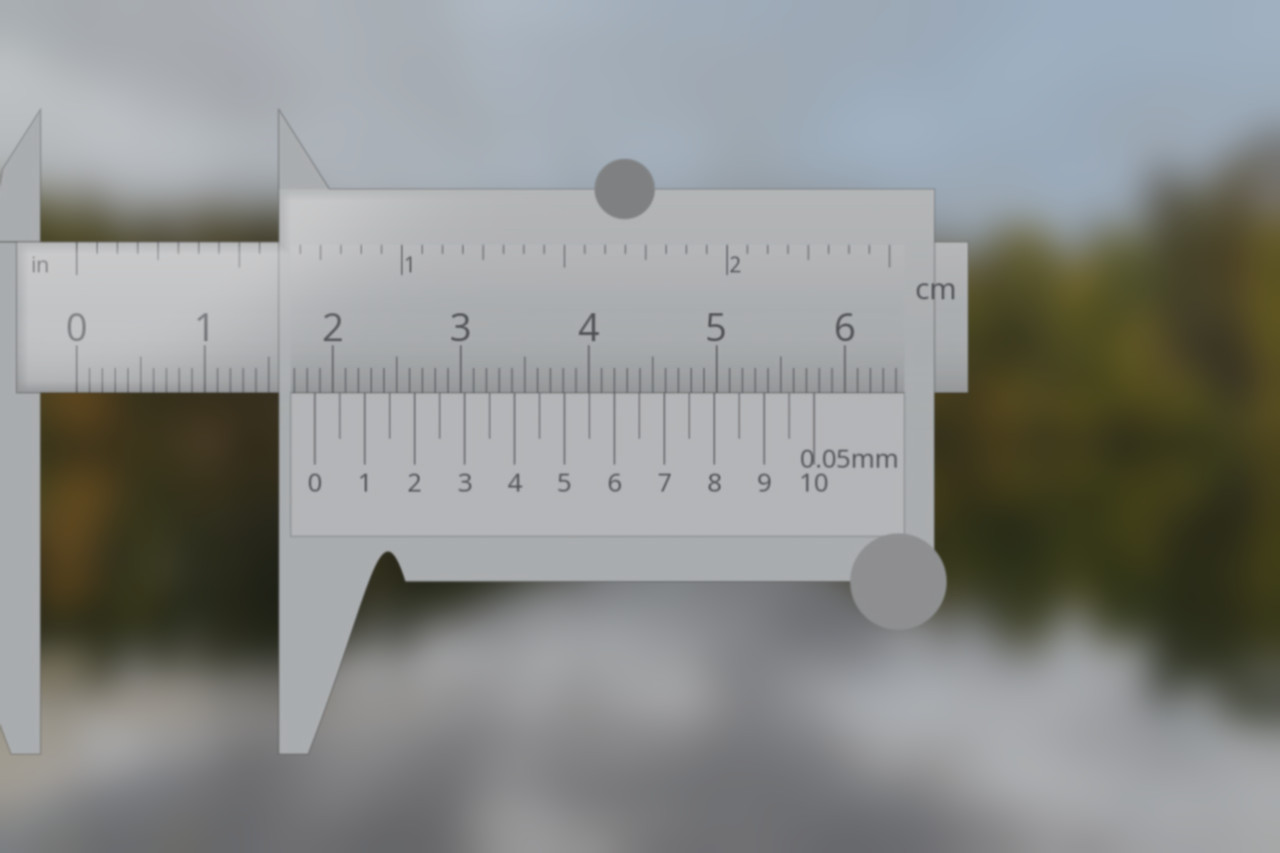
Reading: 18.6 mm
